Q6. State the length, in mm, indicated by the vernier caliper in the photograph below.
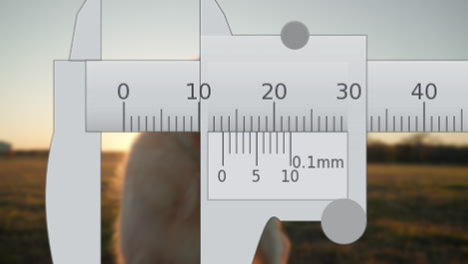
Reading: 13.2 mm
